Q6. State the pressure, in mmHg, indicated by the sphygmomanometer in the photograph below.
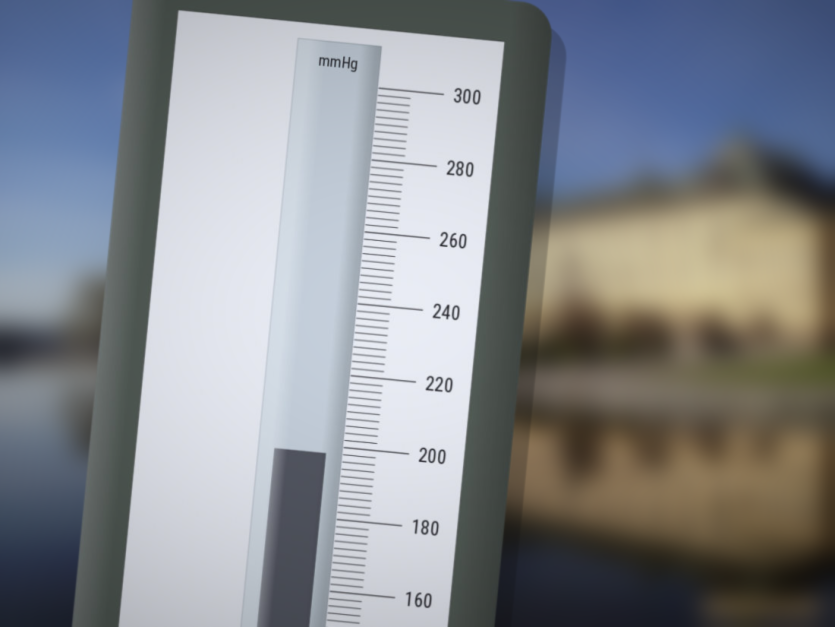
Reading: 198 mmHg
